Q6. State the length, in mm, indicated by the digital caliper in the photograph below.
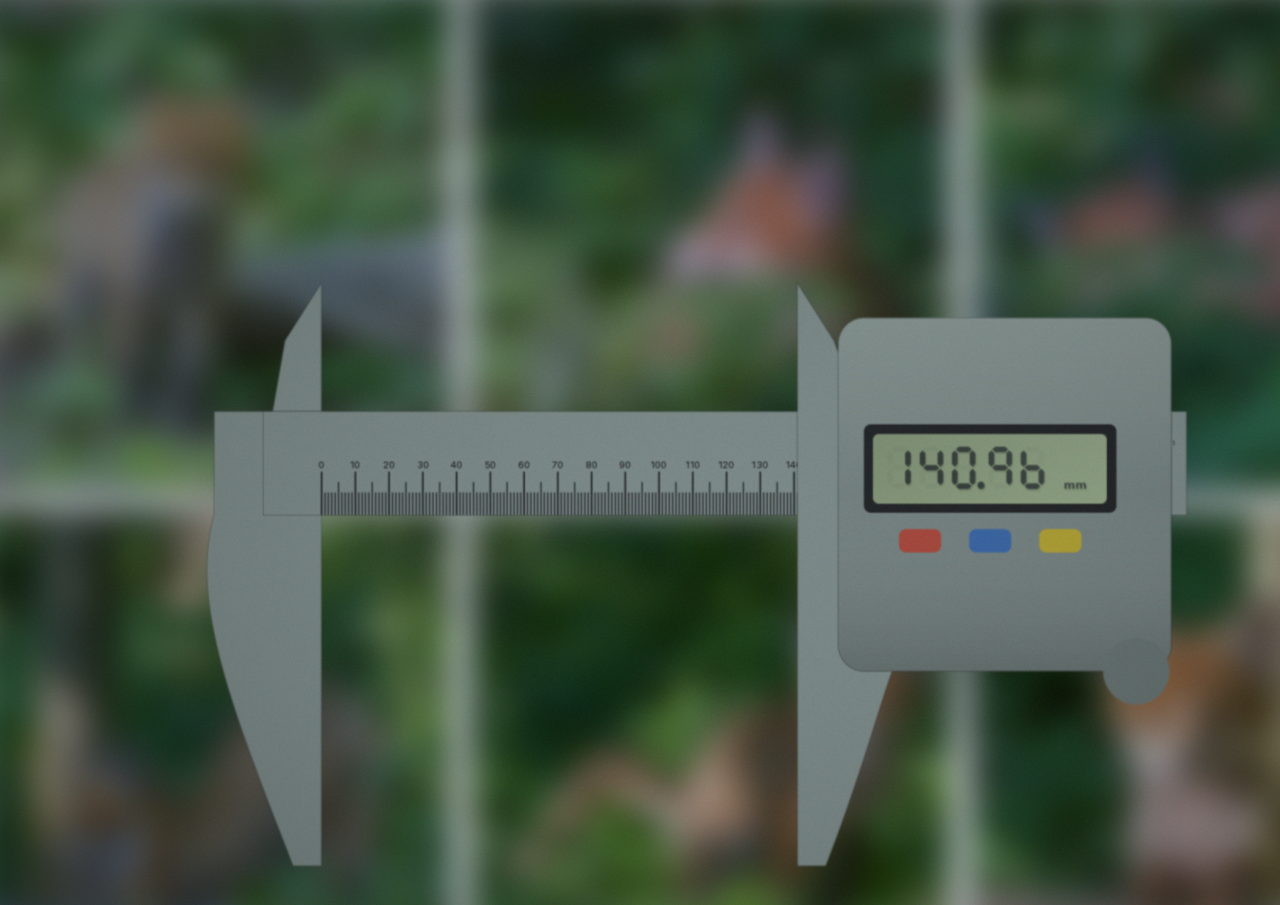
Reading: 140.96 mm
